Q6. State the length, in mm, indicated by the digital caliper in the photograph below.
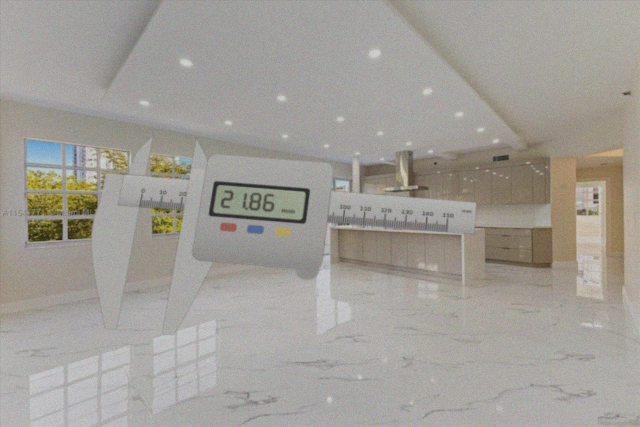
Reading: 21.86 mm
